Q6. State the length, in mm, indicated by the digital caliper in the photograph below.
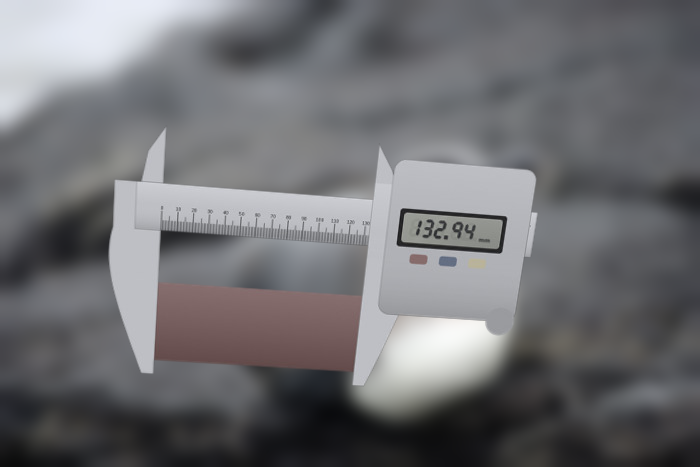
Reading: 132.94 mm
